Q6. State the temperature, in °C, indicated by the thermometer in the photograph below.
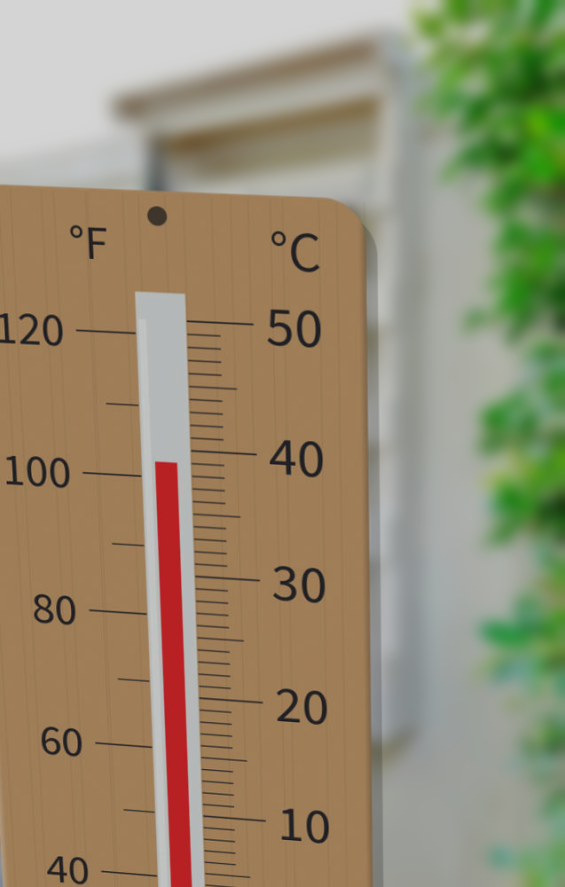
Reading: 39 °C
